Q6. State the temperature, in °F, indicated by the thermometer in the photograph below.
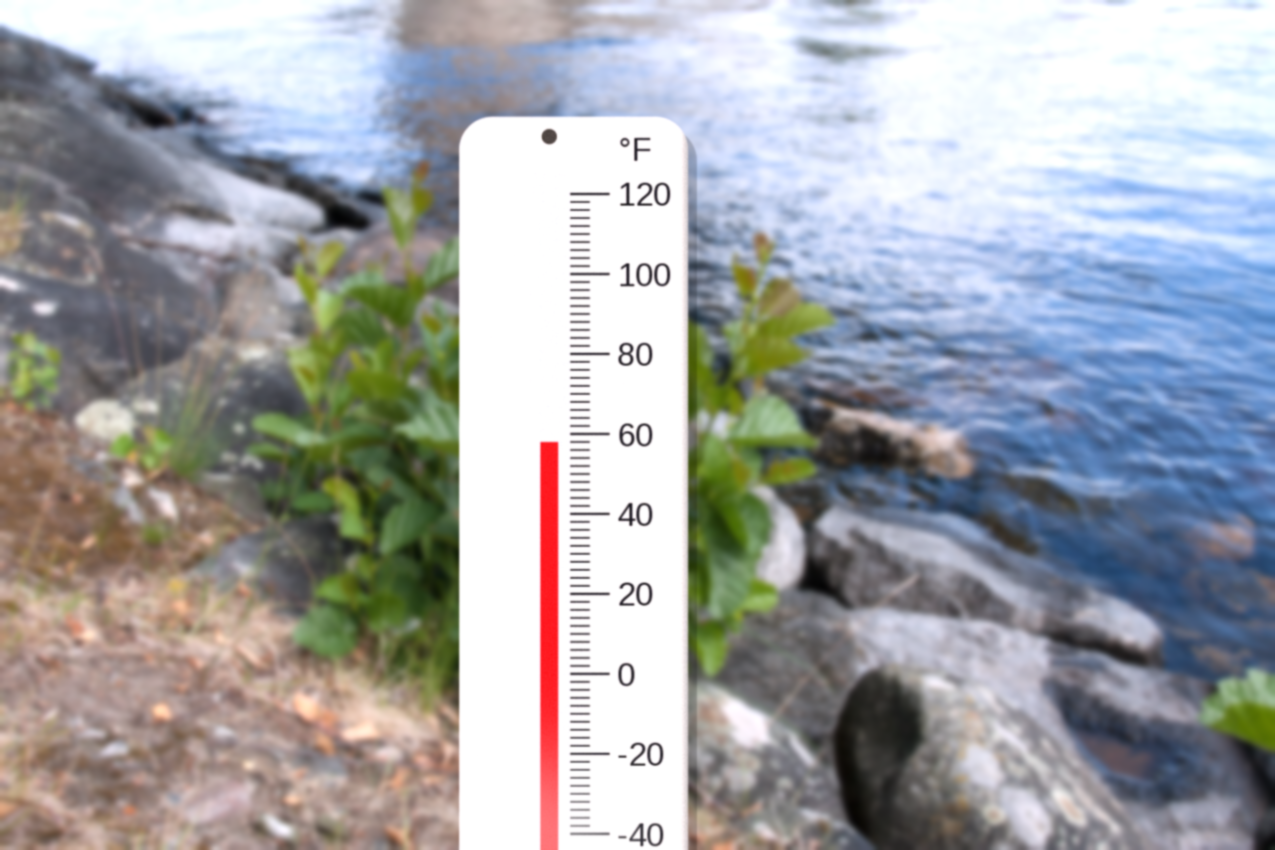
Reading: 58 °F
